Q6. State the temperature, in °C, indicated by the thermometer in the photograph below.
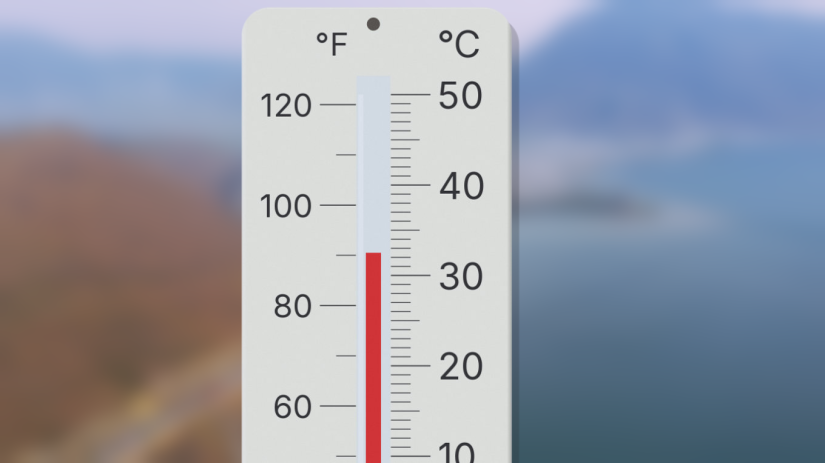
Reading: 32.5 °C
